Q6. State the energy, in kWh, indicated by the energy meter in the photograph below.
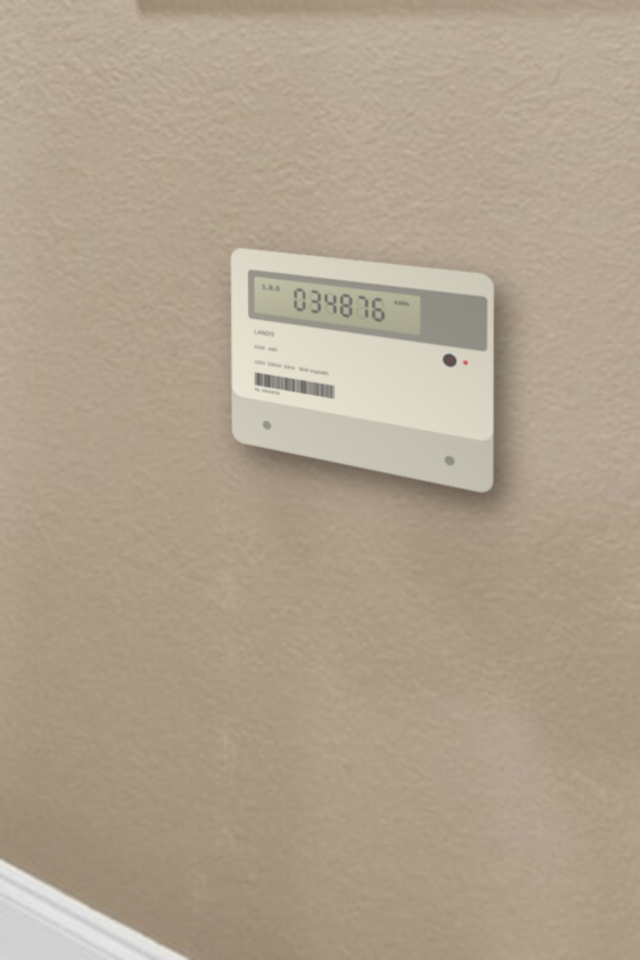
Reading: 34876 kWh
